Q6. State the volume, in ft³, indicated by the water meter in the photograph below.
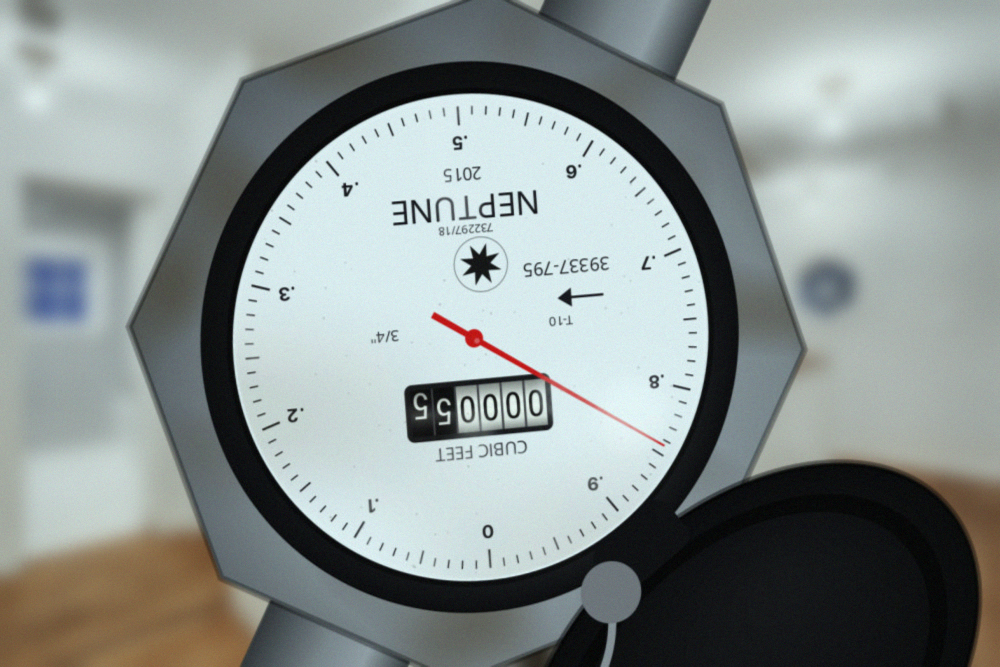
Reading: 54.84 ft³
